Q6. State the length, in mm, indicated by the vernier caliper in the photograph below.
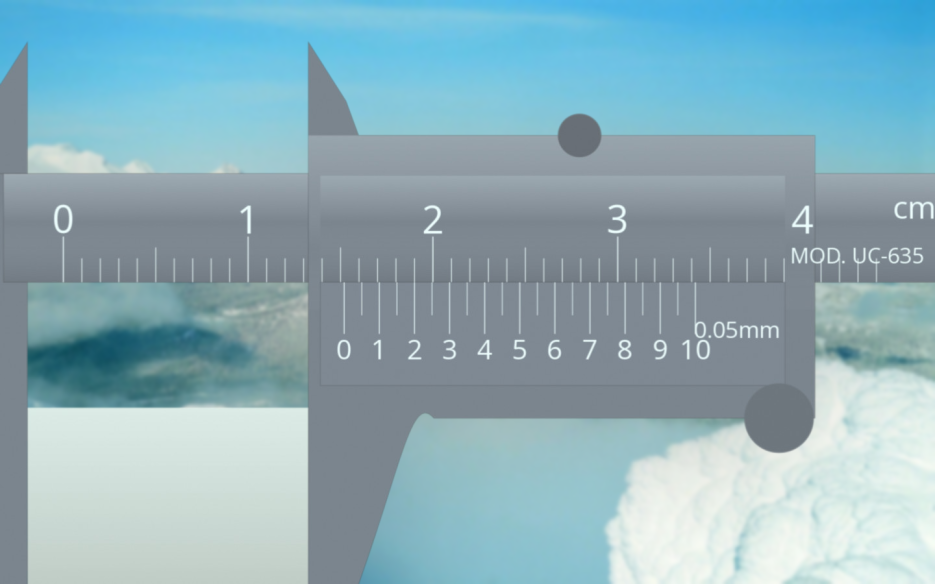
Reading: 15.2 mm
